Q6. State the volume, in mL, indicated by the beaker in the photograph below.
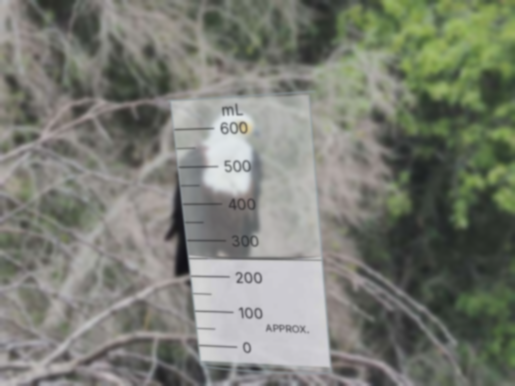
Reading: 250 mL
